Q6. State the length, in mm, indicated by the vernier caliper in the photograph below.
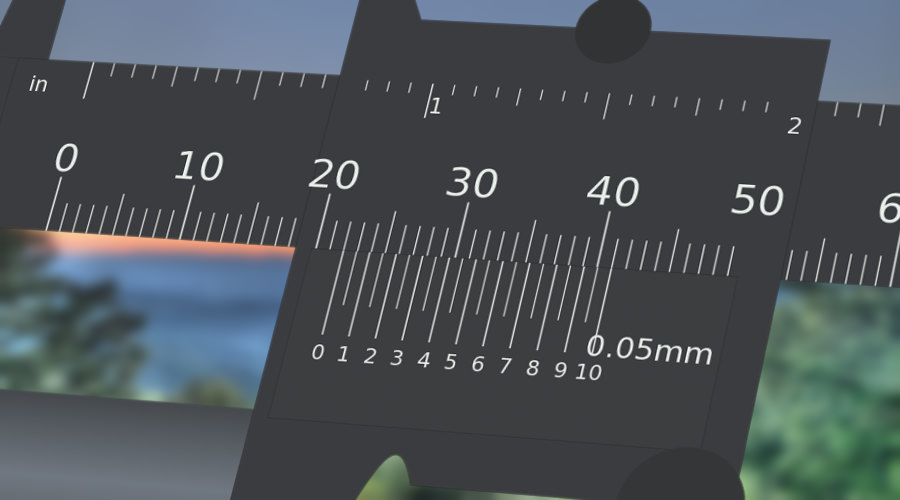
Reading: 22.0 mm
